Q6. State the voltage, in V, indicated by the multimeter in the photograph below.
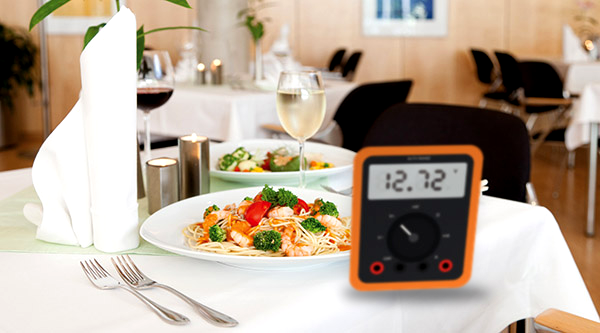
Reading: 12.72 V
